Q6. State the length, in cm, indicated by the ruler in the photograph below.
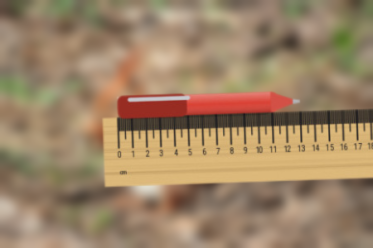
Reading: 13 cm
